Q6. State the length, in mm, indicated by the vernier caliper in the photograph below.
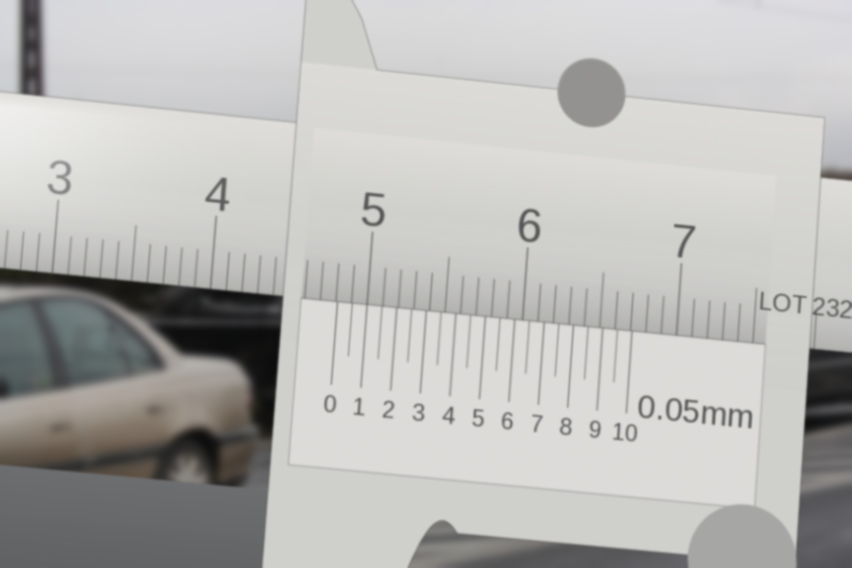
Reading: 48.1 mm
